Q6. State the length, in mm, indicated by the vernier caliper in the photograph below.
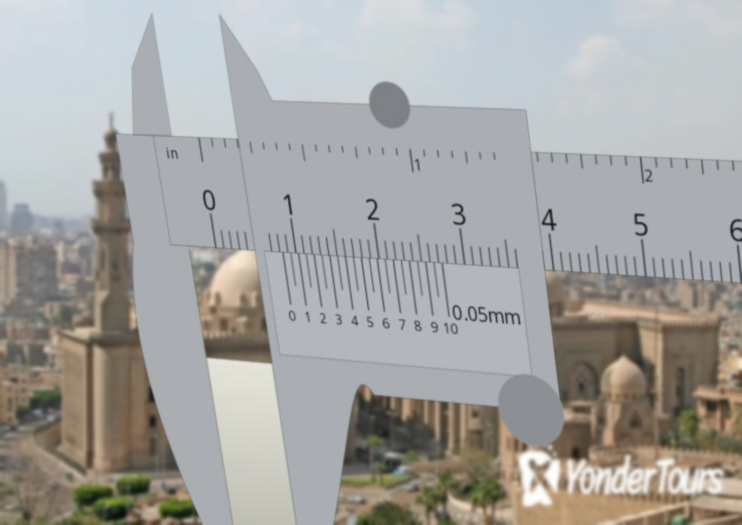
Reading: 8.4 mm
